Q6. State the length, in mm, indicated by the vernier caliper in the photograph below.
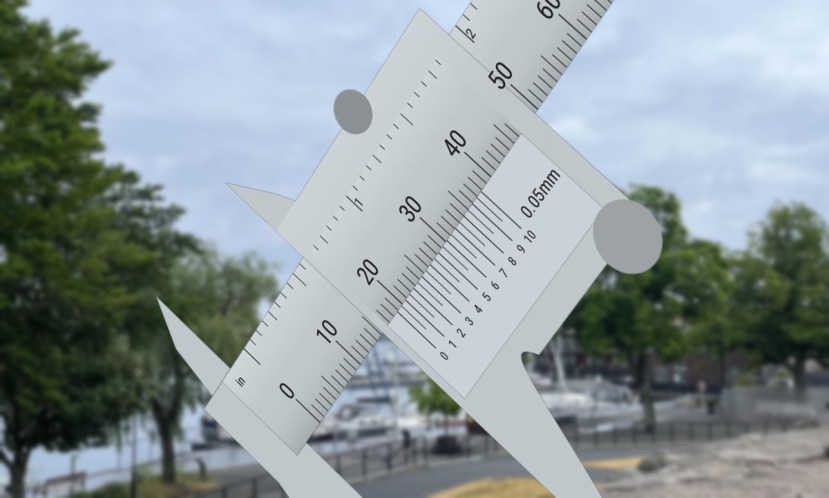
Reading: 18.8 mm
